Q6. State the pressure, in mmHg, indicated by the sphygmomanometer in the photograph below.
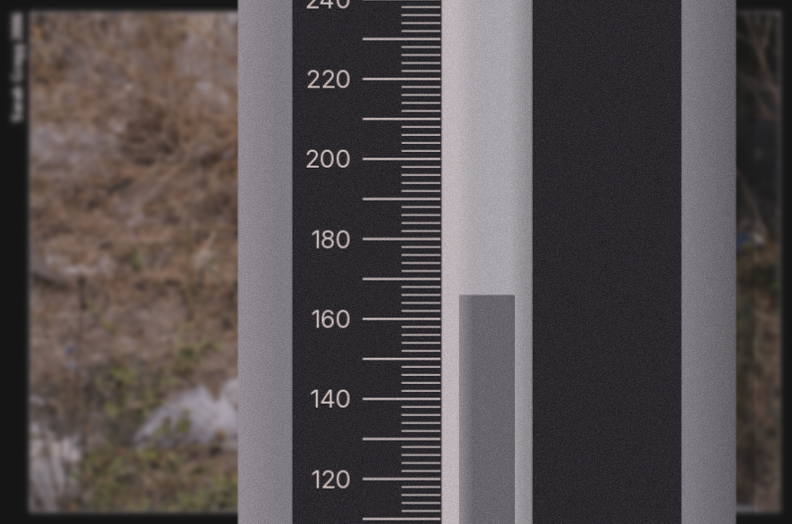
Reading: 166 mmHg
